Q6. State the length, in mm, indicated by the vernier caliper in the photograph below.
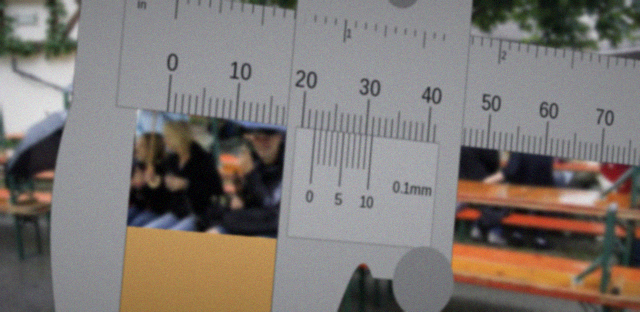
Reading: 22.0 mm
